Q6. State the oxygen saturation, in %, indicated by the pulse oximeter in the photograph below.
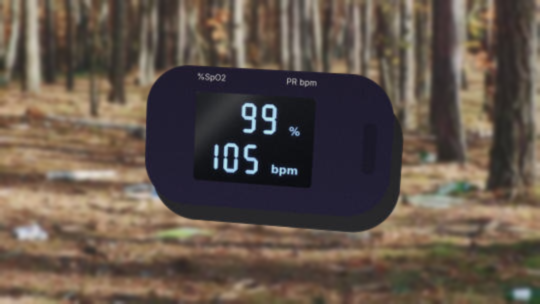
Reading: 99 %
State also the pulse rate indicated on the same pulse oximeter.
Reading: 105 bpm
